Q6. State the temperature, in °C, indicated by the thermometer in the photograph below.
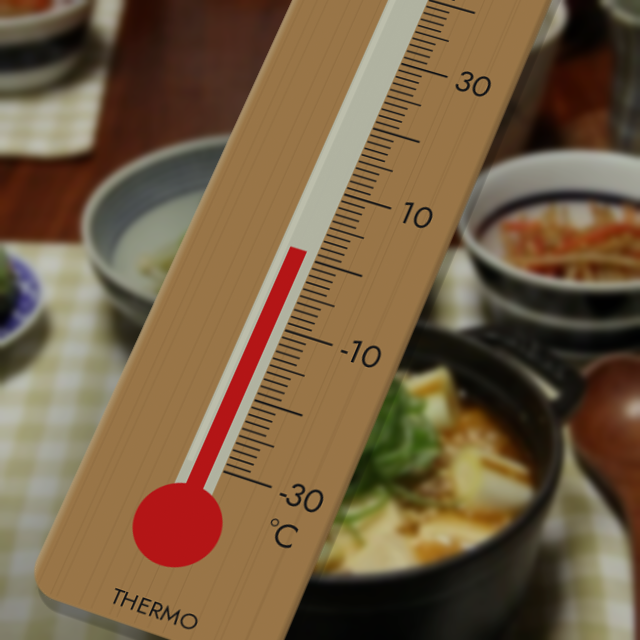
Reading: 1 °C
